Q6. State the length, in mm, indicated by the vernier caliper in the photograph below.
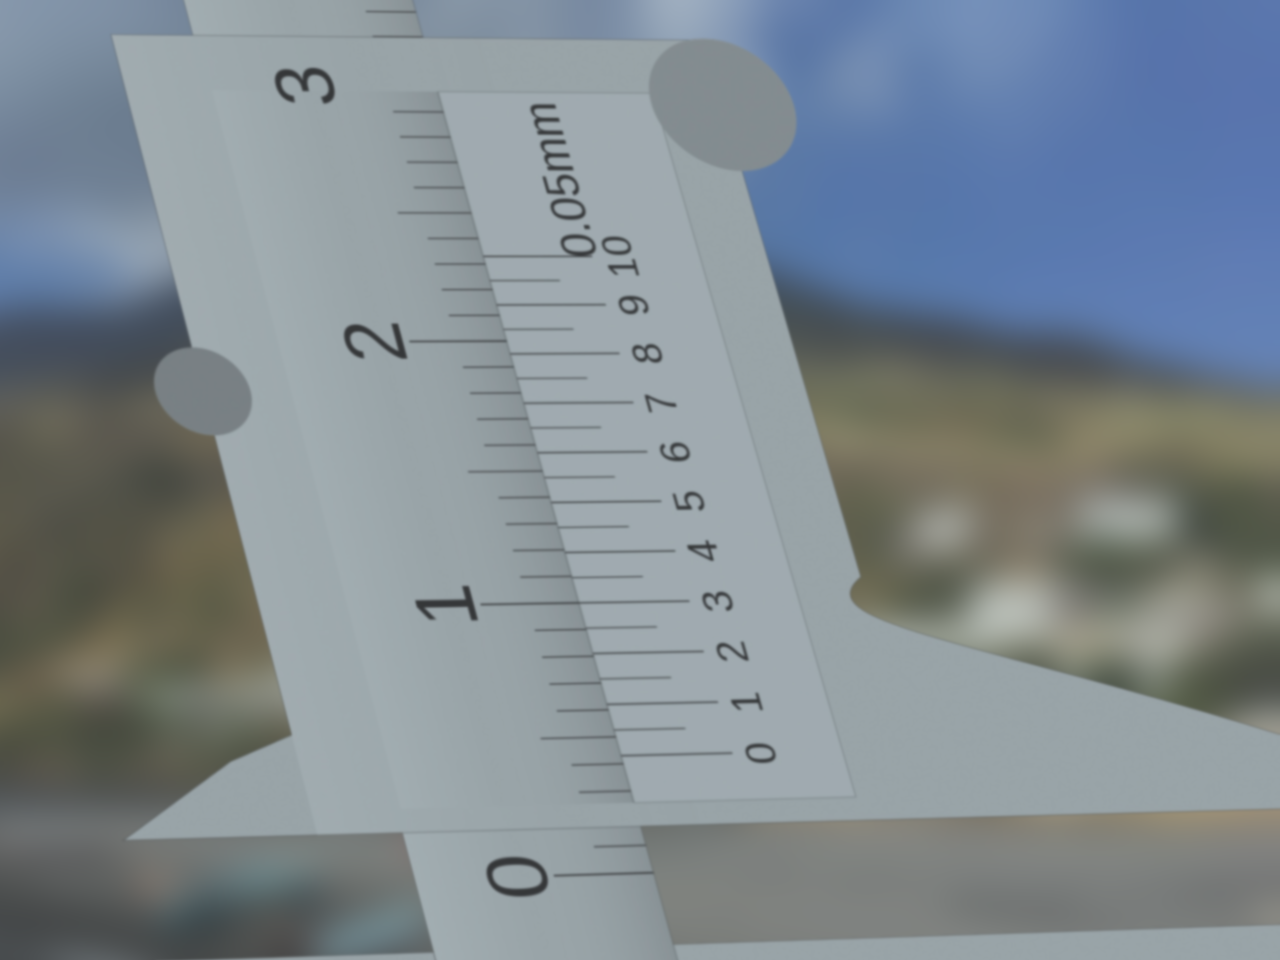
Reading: 4.3 mm
